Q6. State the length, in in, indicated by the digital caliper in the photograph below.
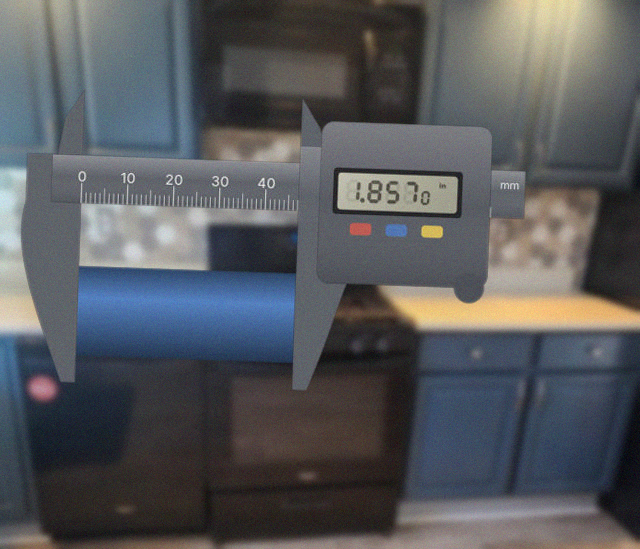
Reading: 1.8570 in
